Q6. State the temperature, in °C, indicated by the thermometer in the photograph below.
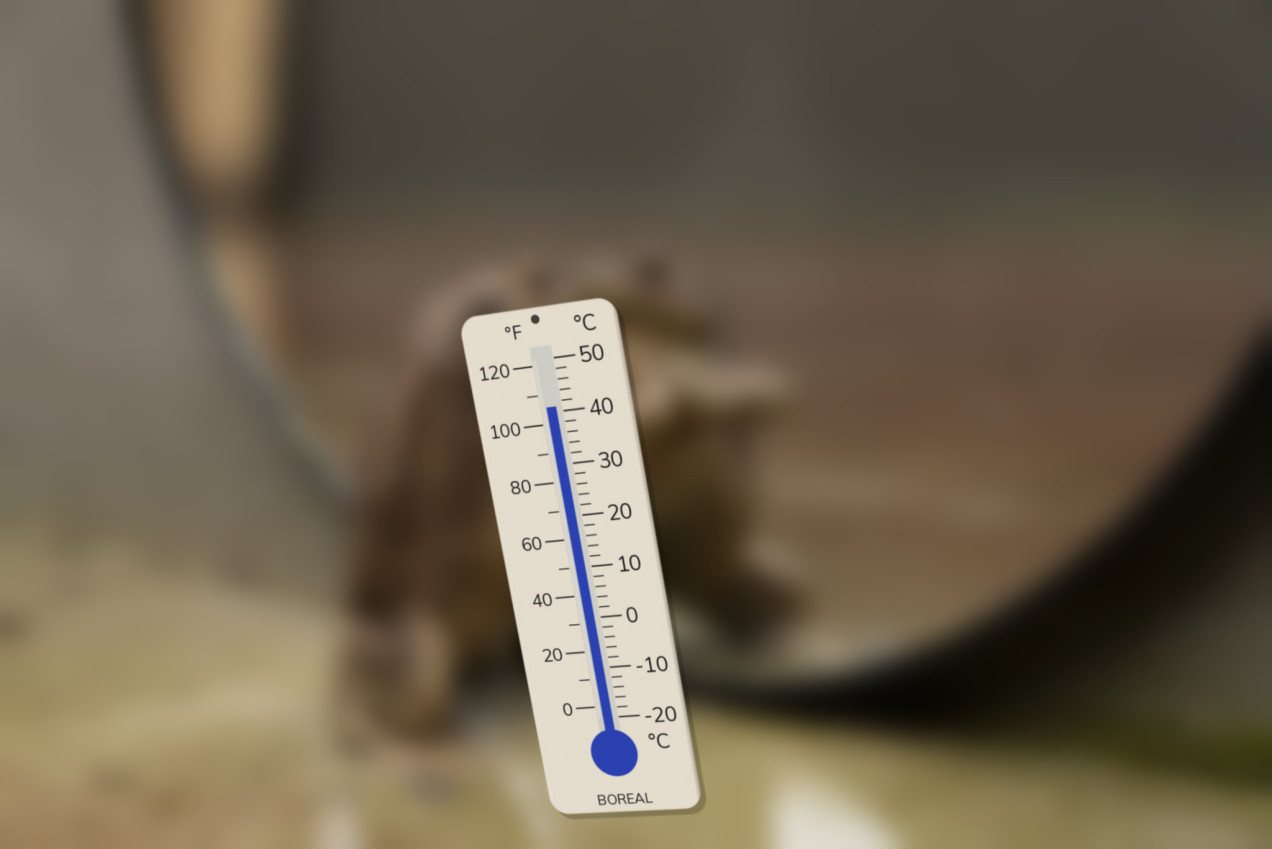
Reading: 41 °C
